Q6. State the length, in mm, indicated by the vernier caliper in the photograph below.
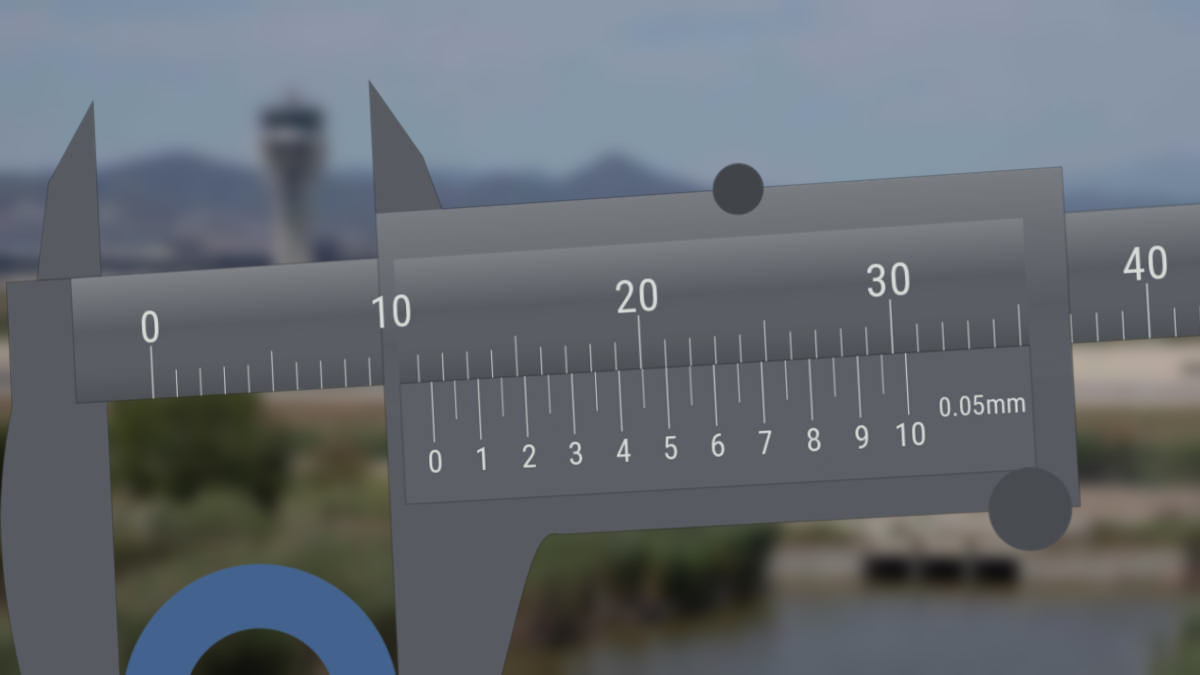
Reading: 11.5 mm
